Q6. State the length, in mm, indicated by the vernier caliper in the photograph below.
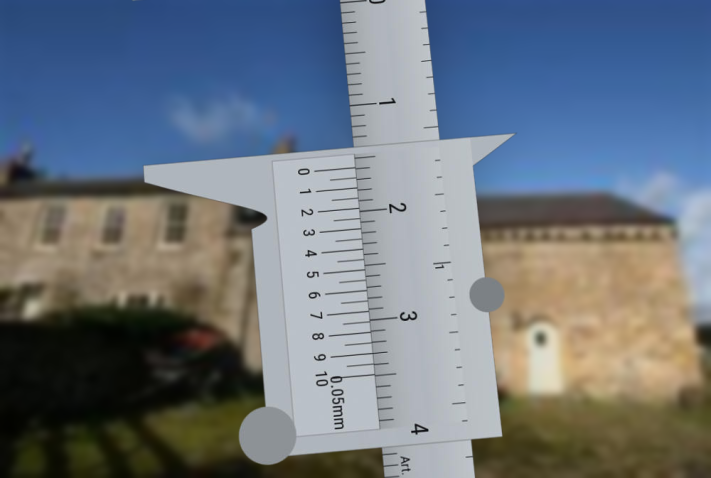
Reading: 15.9 mm
